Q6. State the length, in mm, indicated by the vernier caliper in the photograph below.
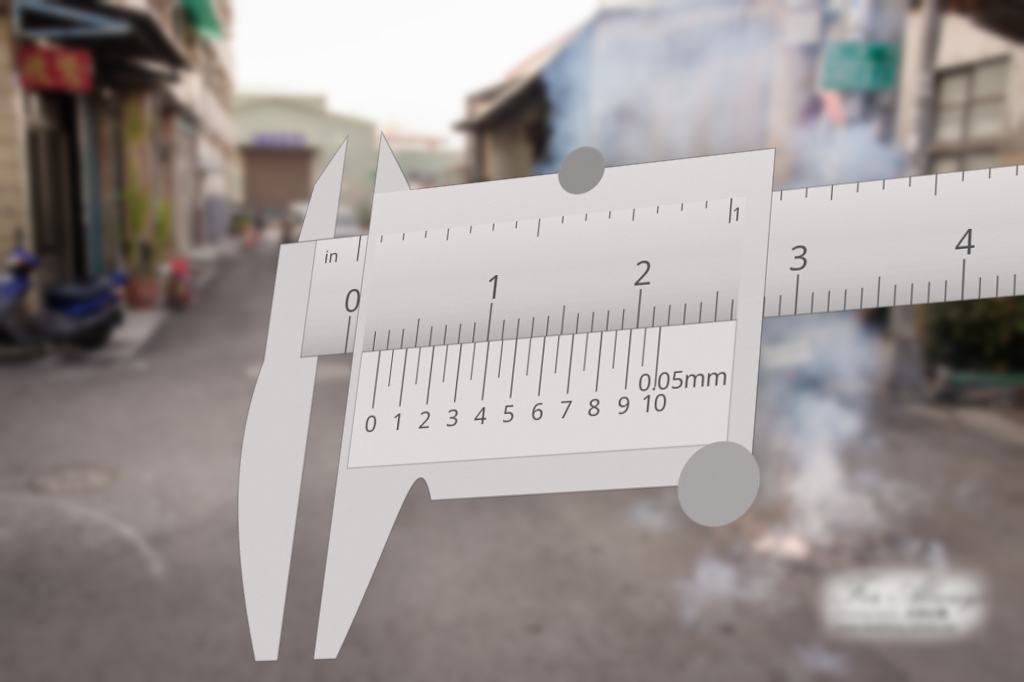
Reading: 2.5 mm
